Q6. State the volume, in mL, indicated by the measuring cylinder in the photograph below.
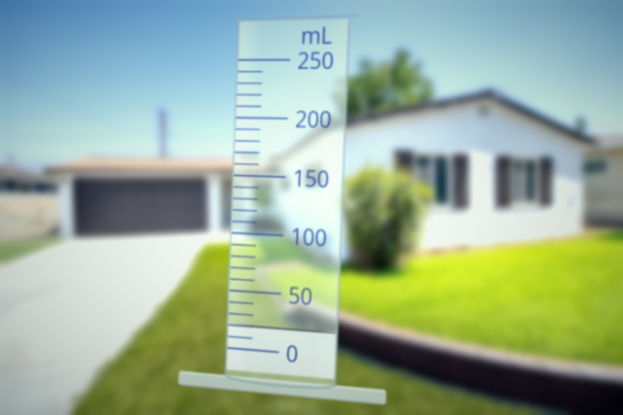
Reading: 20 mL
